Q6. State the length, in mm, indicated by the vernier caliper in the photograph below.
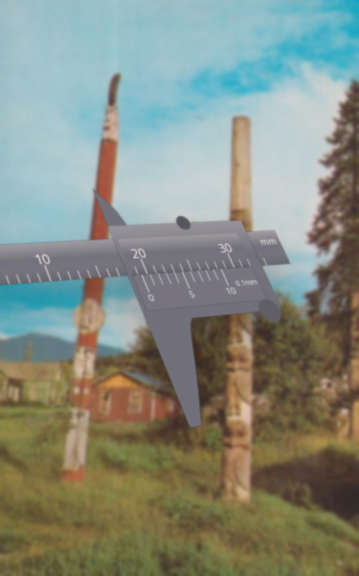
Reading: 19.4 mm
